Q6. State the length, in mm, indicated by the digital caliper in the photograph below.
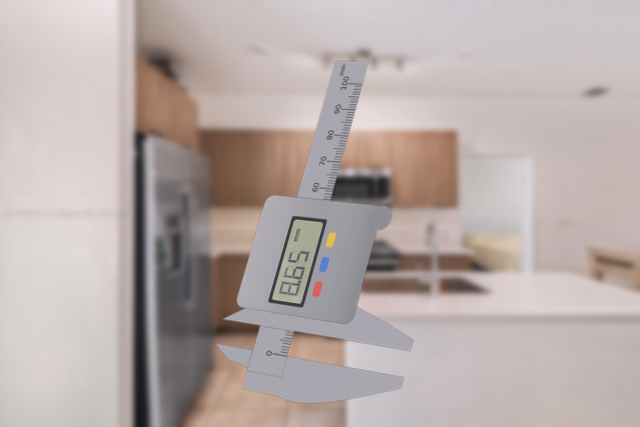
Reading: 8.65 mm
